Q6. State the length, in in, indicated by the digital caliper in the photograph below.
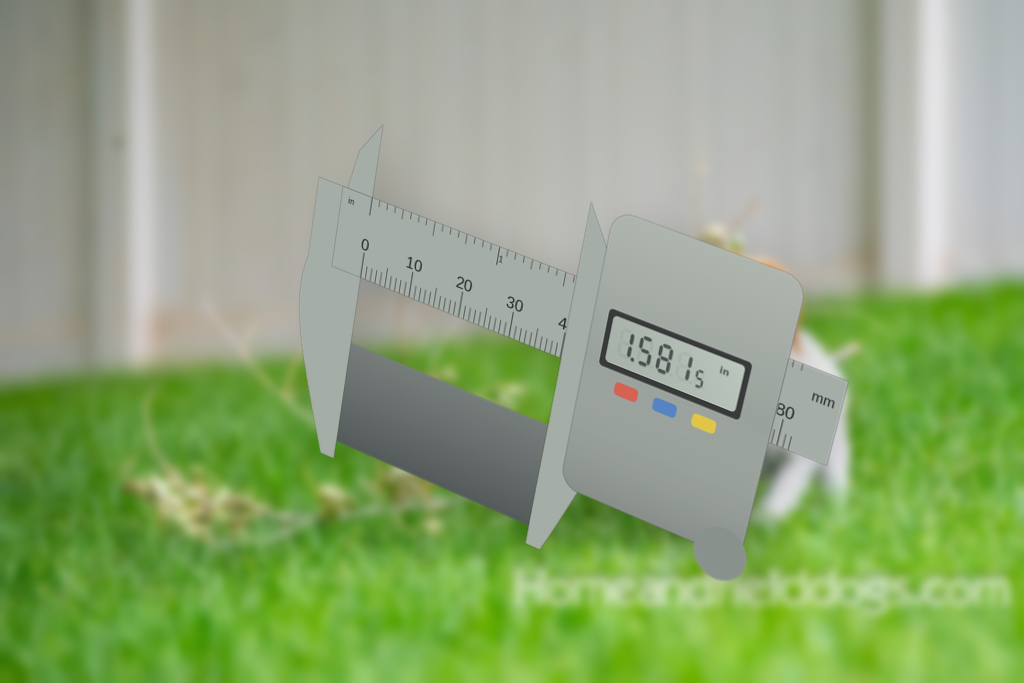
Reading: 1.5815 in
